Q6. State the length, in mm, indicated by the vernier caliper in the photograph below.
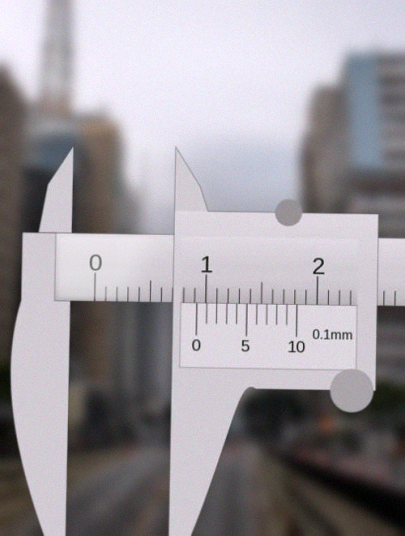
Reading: 9.2 mm
